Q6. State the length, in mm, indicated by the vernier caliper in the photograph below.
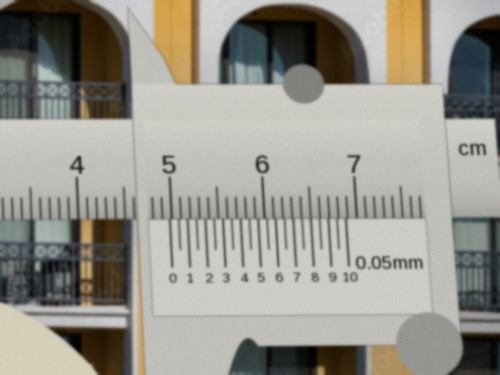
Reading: 49.8 mm
